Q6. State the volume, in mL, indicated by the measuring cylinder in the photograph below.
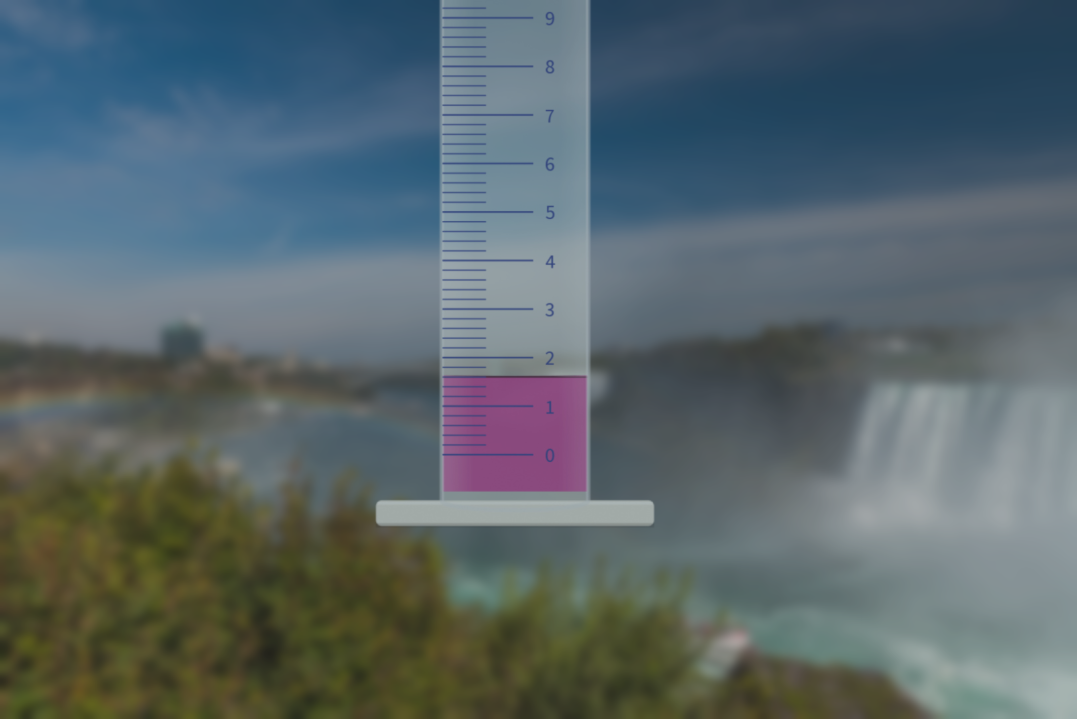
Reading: 1.6 mL
